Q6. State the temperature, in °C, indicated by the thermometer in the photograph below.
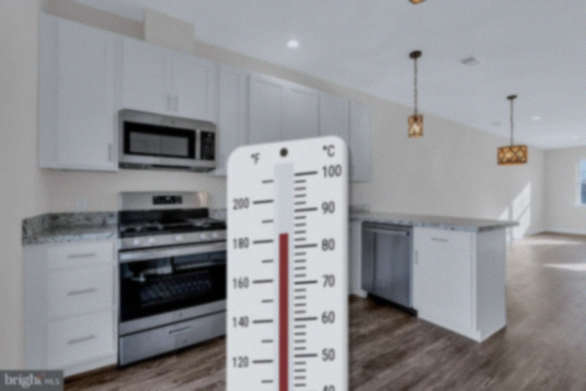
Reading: 84 °C
